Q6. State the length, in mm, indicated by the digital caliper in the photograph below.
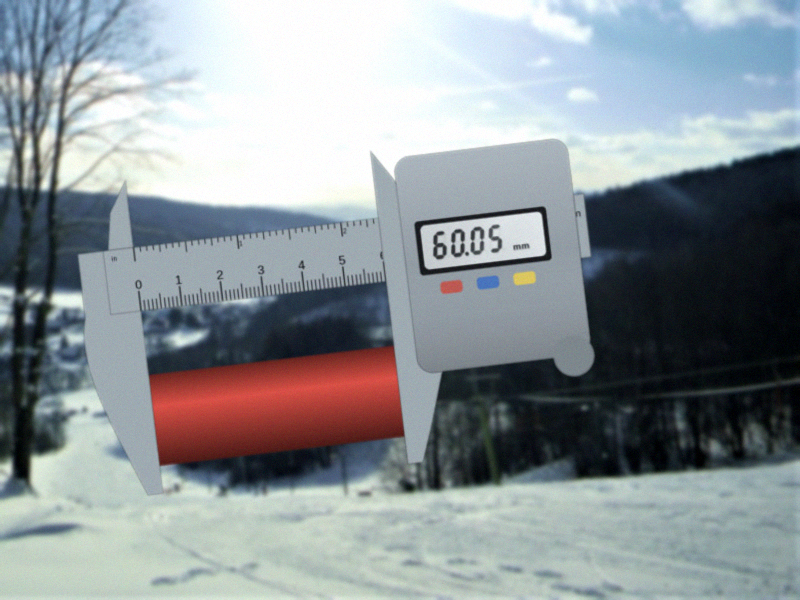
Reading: 60.05 mm
